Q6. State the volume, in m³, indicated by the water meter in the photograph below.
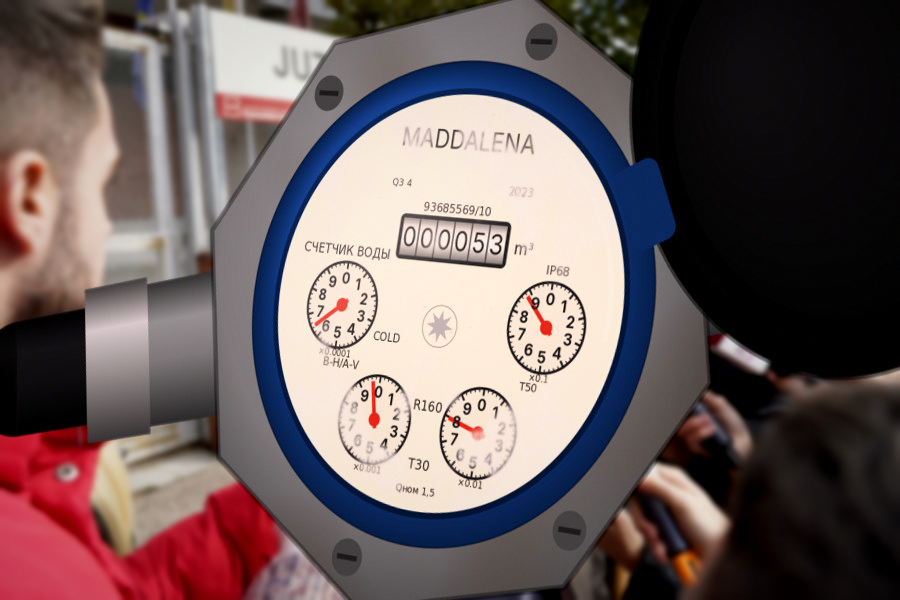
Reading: 53.8796 m³
